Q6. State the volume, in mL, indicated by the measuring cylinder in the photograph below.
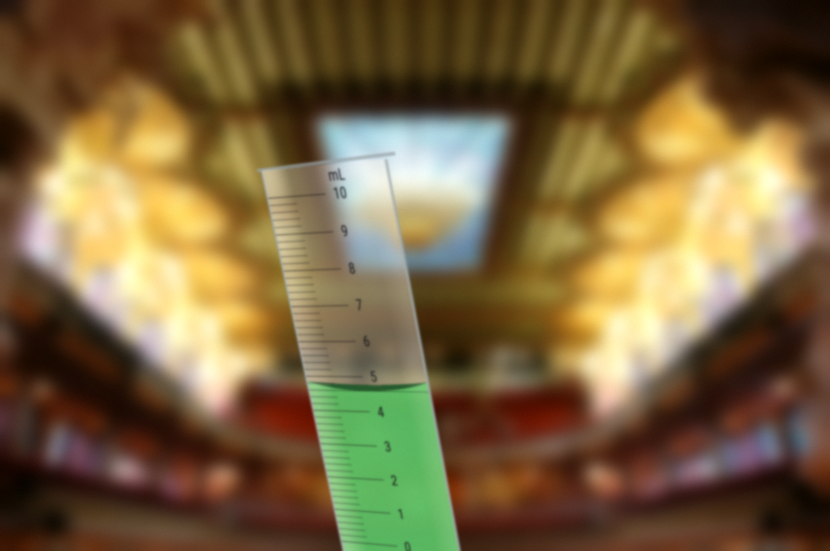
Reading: 4.6 mL
